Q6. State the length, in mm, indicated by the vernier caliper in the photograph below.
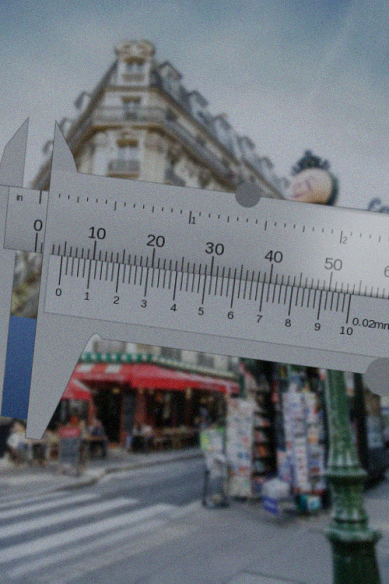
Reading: 4.6 mm
